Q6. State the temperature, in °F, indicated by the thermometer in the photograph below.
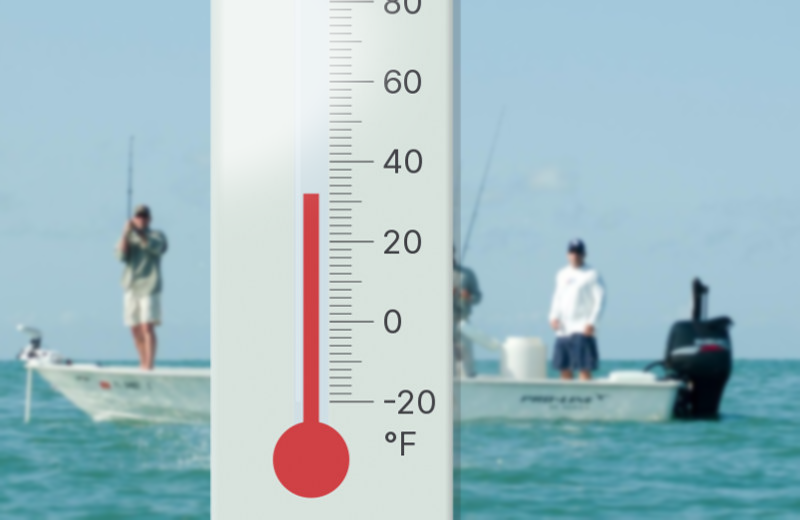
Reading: 32 °F
